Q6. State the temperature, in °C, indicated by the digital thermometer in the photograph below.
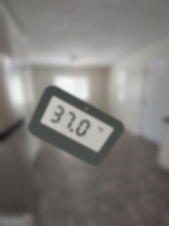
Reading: 37.0 °C
